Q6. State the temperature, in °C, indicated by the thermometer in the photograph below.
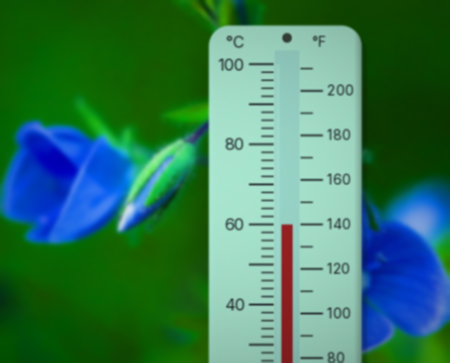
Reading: 60 °C
